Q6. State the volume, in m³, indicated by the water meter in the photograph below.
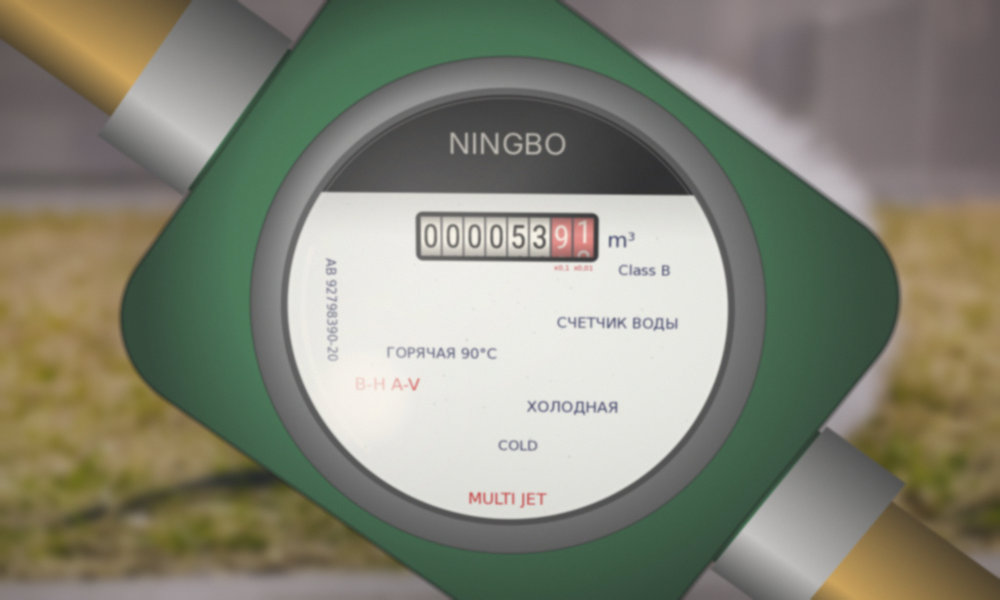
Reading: 53.91 m³
